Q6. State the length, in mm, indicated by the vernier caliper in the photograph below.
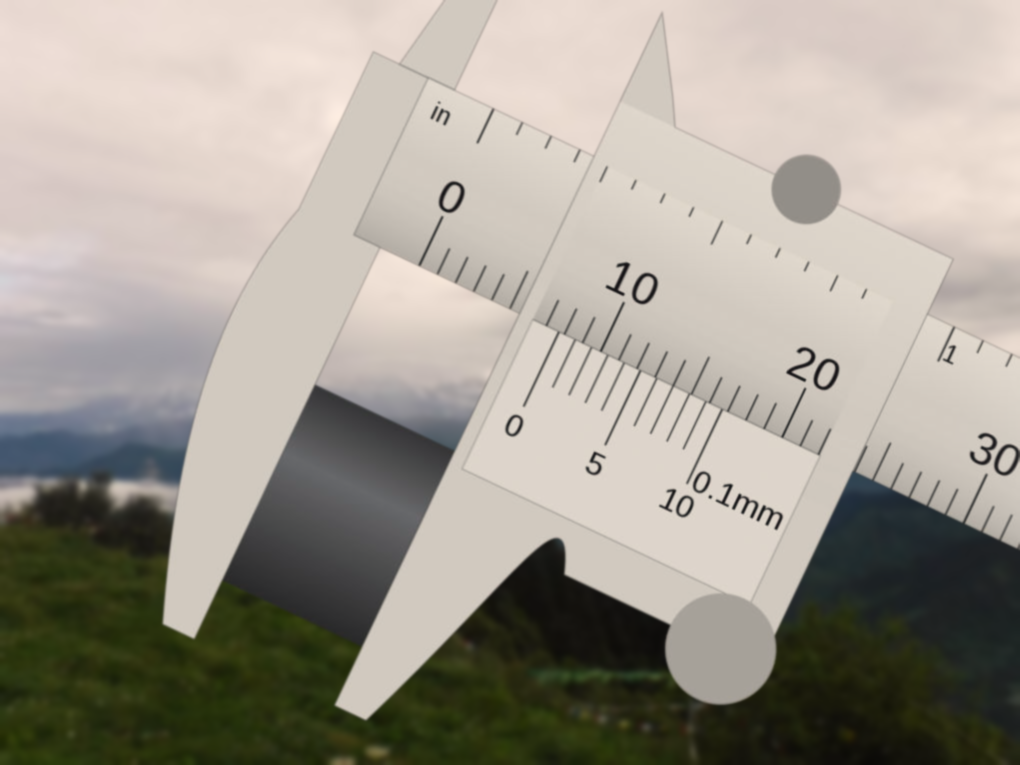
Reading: 7.7 mm
